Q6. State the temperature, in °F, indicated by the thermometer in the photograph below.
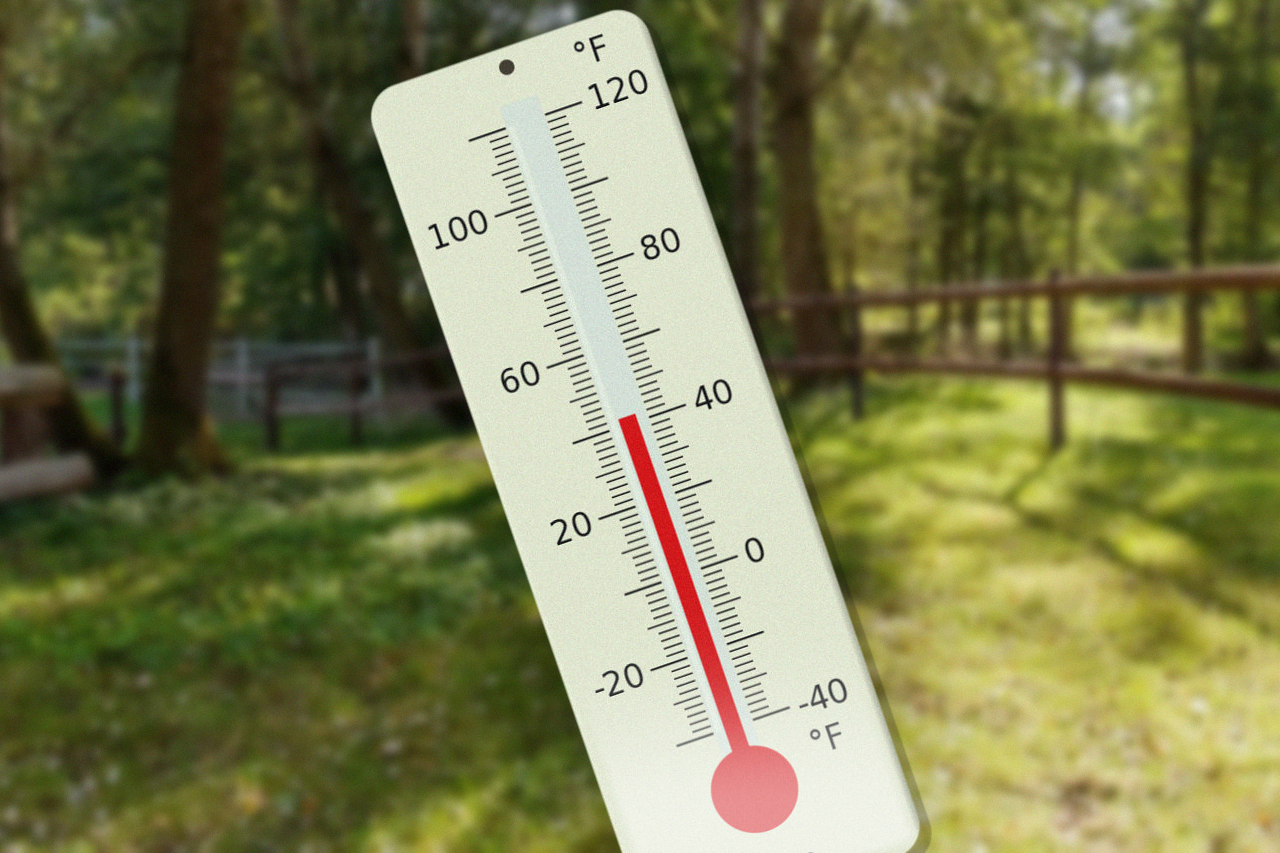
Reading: 42 °F
